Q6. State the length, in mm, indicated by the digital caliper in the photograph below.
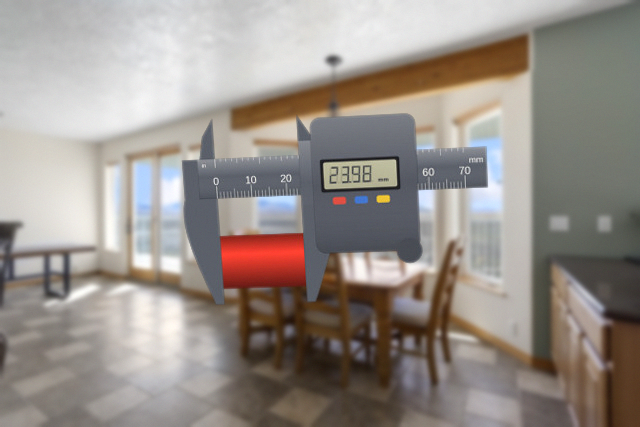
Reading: 23.98 mm
